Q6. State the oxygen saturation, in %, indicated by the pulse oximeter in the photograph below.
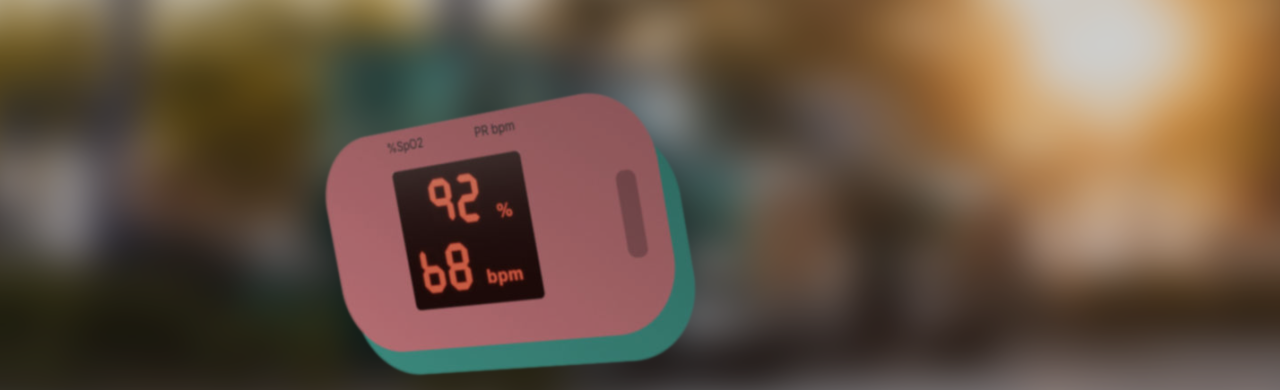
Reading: 92 %
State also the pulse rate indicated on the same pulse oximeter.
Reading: 68 bpm
